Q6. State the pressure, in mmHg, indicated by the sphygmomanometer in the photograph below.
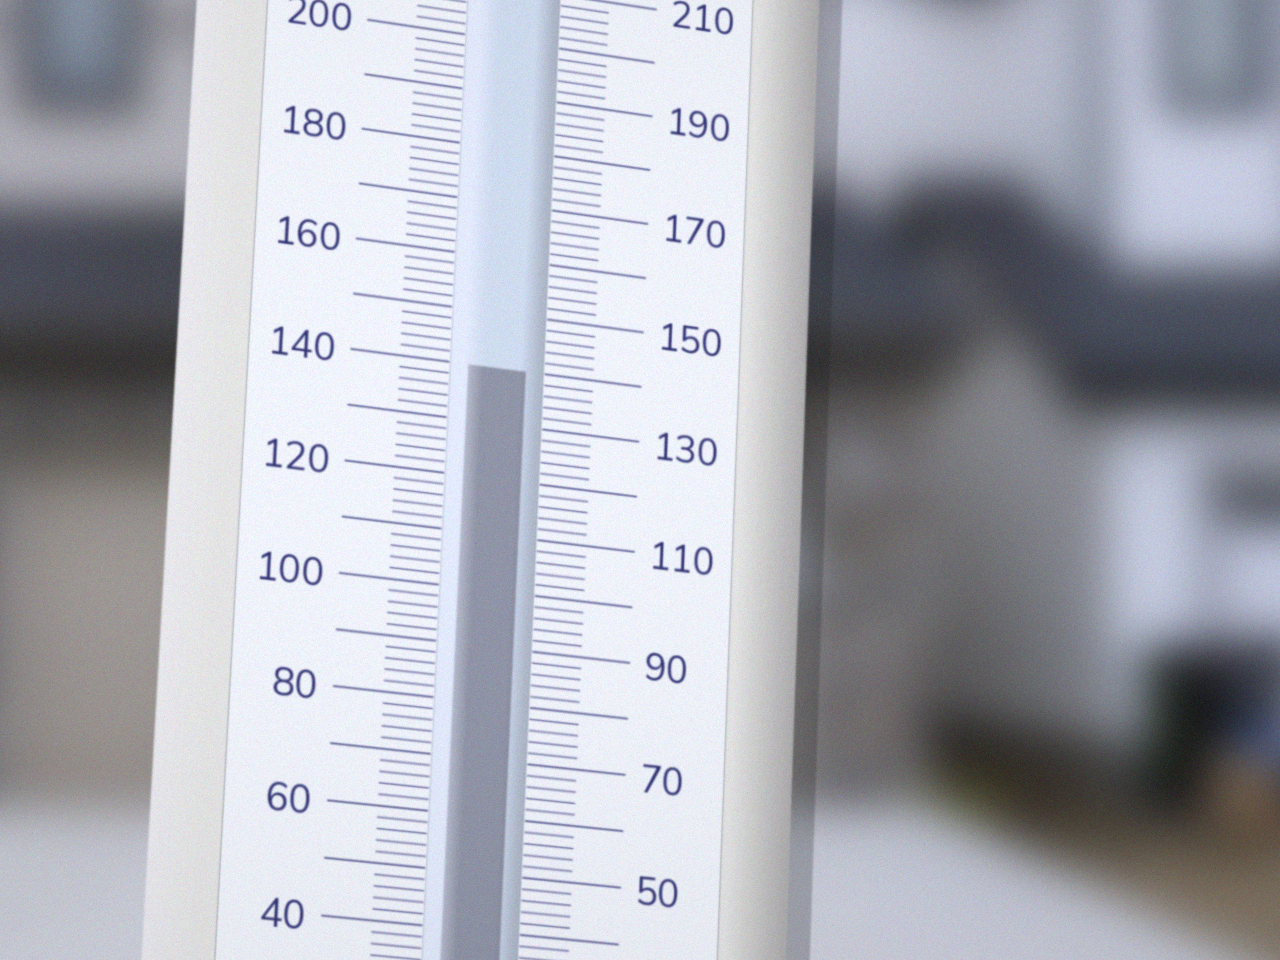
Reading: 140 mmHg
